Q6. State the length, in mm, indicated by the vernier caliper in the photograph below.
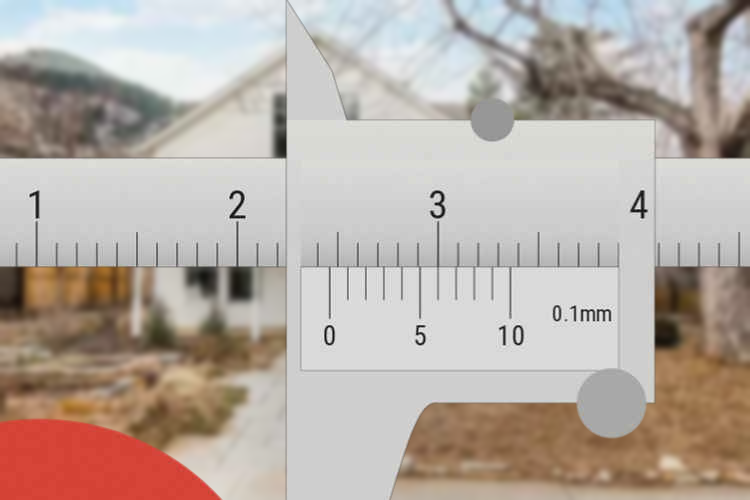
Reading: 24.6 mm
